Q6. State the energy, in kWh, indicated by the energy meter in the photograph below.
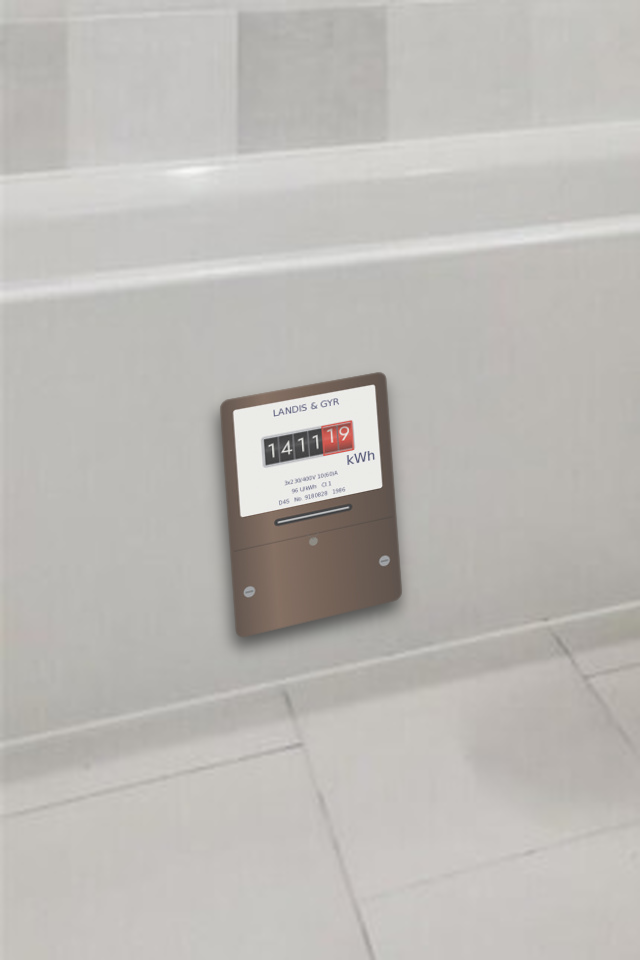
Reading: 1411.19 kWh
